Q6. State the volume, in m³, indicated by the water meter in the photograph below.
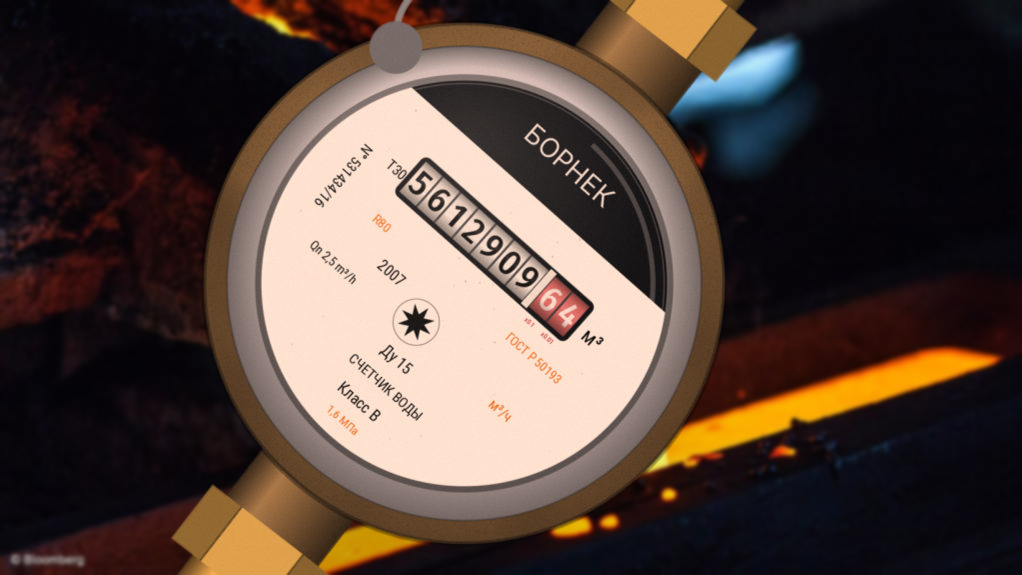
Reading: 5612909.64 m³
